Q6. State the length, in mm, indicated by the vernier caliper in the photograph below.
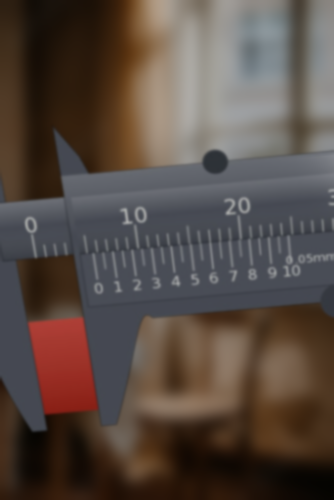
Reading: 5.6 mm
